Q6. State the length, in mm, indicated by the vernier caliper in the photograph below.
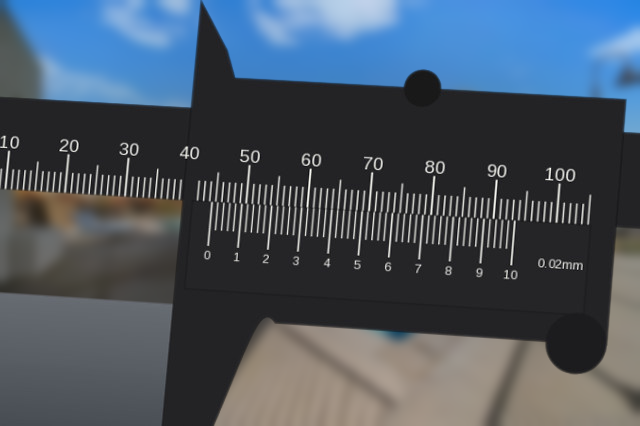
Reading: 44.4 mm
